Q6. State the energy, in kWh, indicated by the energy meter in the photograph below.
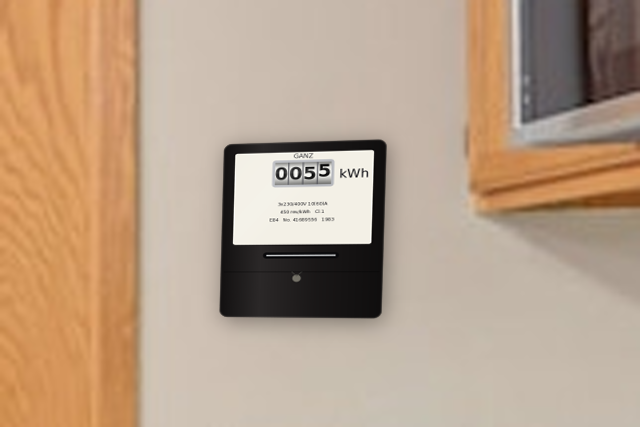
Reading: 55 kWh
